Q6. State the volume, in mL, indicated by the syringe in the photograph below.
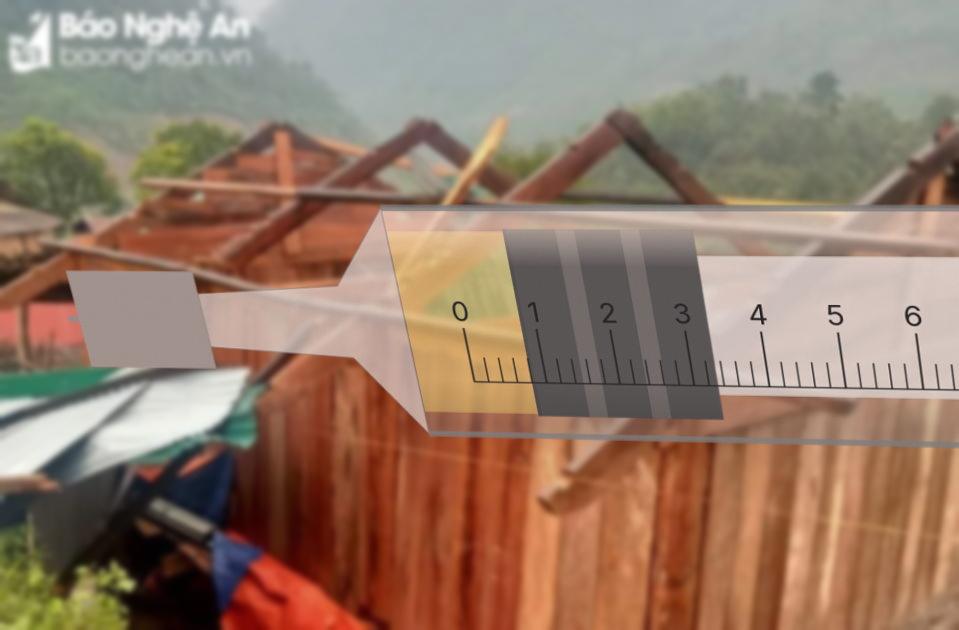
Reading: 0.8 mL
